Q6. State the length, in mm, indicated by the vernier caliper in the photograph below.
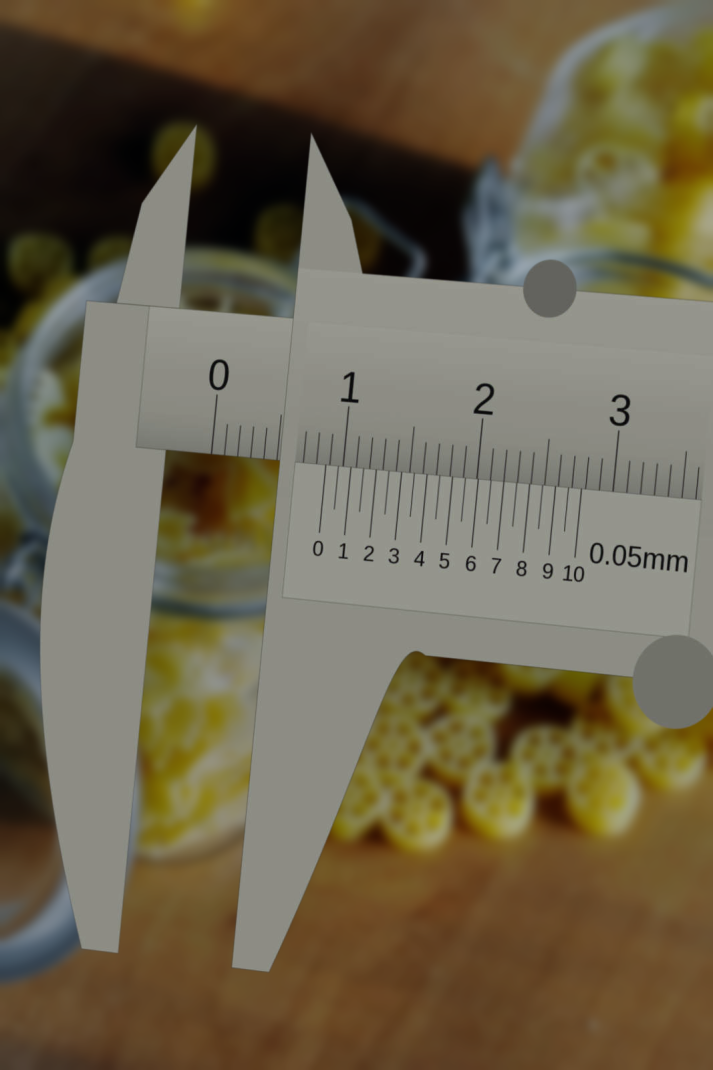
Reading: 8.7 mm
